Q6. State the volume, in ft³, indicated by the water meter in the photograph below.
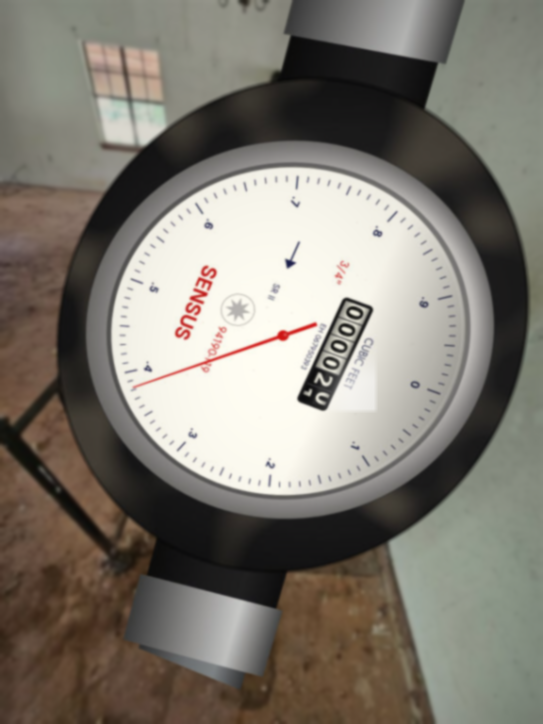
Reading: 20.38 ft³
